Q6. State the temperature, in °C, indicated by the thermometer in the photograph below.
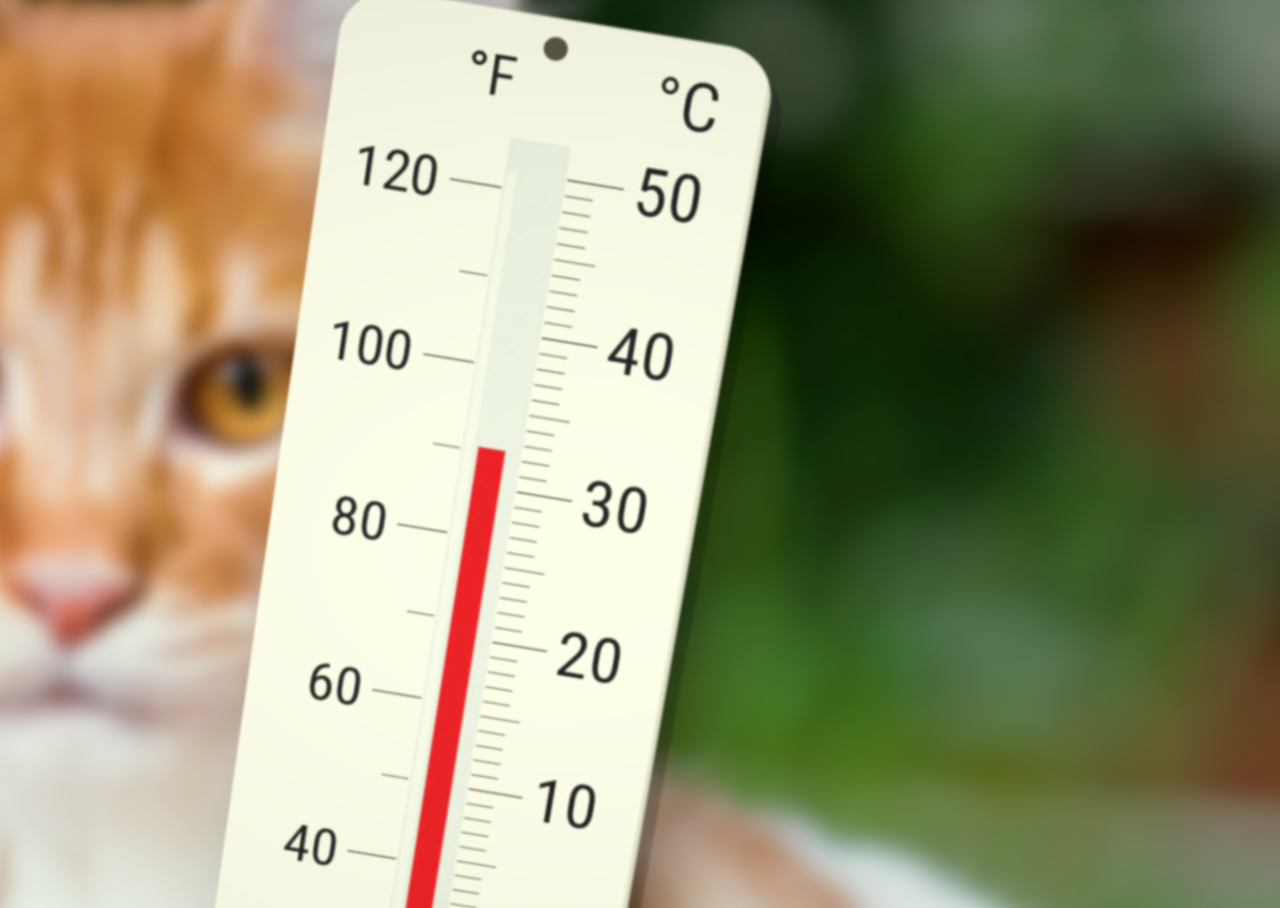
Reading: 32.5 °C
